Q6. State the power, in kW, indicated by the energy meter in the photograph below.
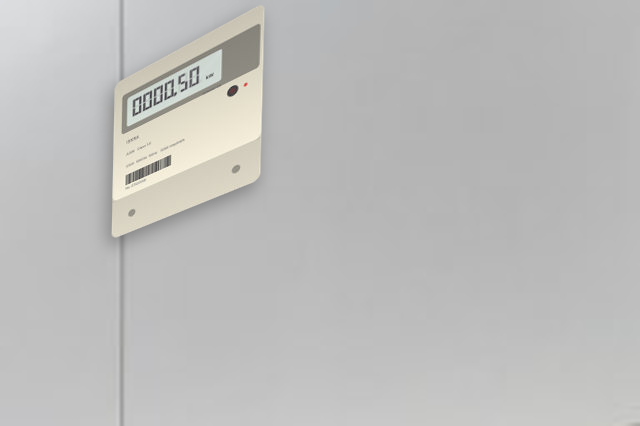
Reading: 0.50 kW
